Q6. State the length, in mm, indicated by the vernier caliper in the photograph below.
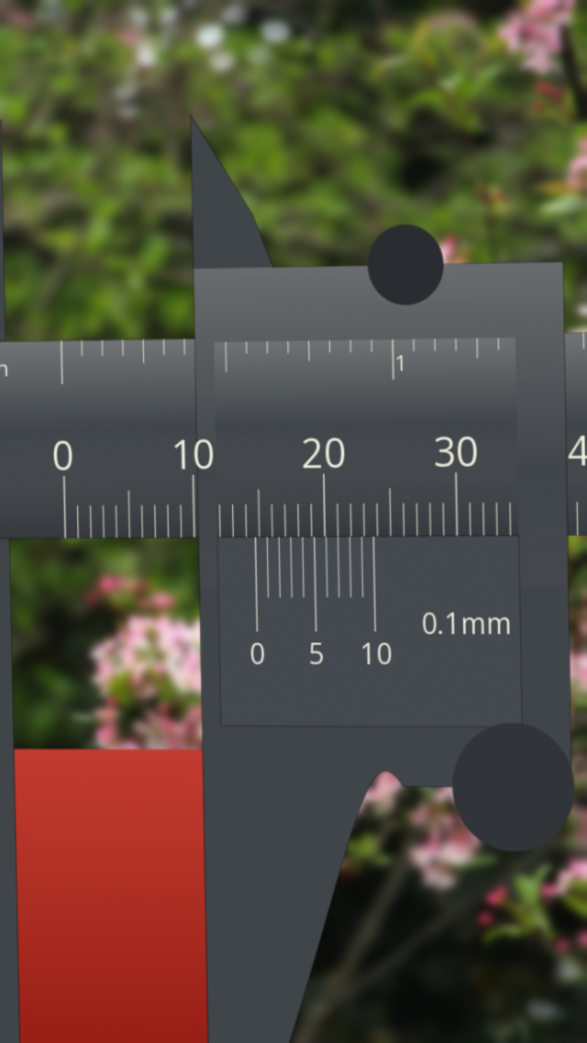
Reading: 14.7 mm
